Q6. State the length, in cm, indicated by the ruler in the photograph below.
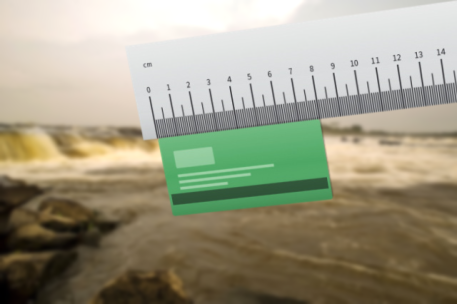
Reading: 8 cm
